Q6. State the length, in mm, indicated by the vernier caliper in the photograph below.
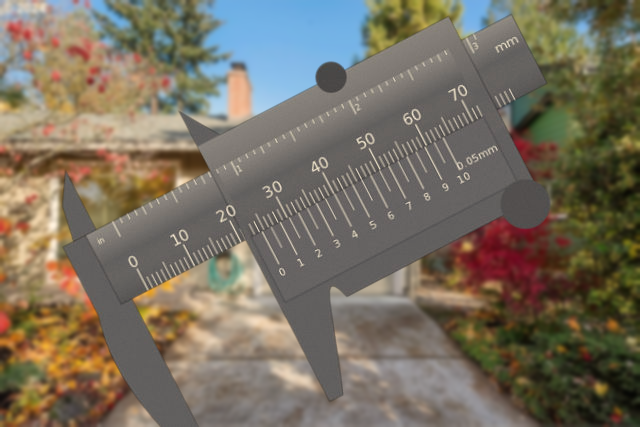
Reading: 24.5 mm
